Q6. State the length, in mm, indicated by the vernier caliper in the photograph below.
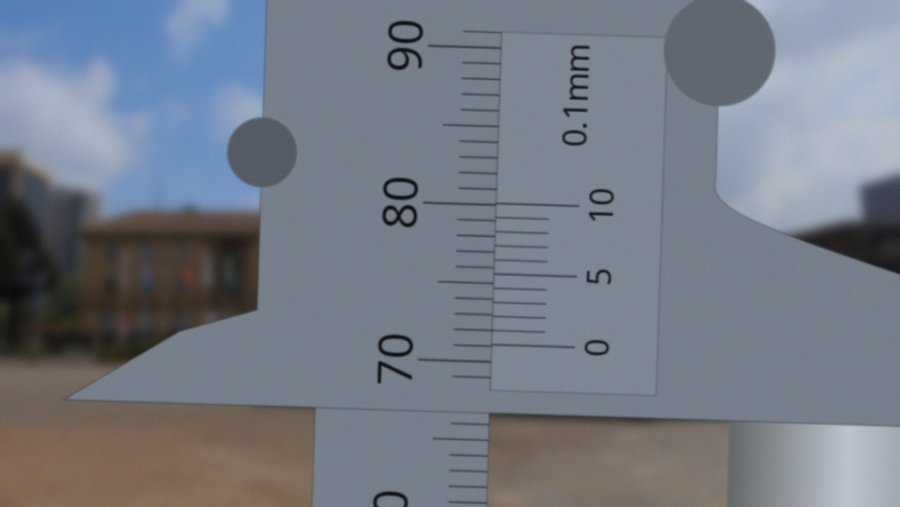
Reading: 71.1 mm
